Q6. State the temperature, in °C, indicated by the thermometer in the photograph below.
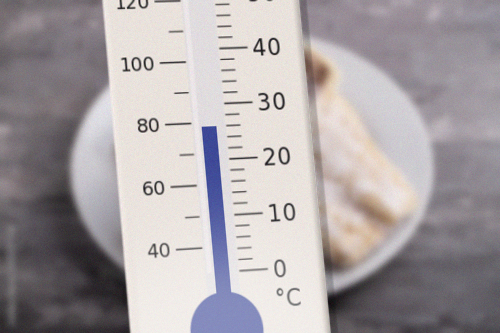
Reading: 26 °C
